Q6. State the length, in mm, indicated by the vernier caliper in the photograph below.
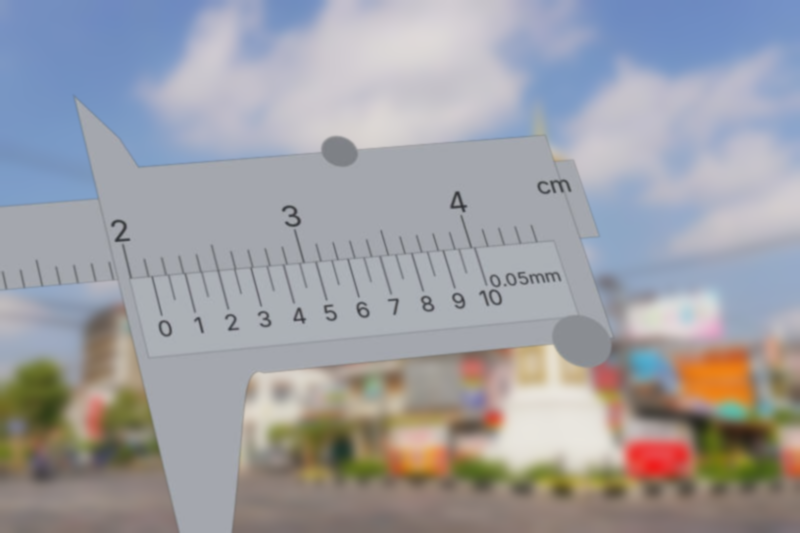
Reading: 21.2 mm
